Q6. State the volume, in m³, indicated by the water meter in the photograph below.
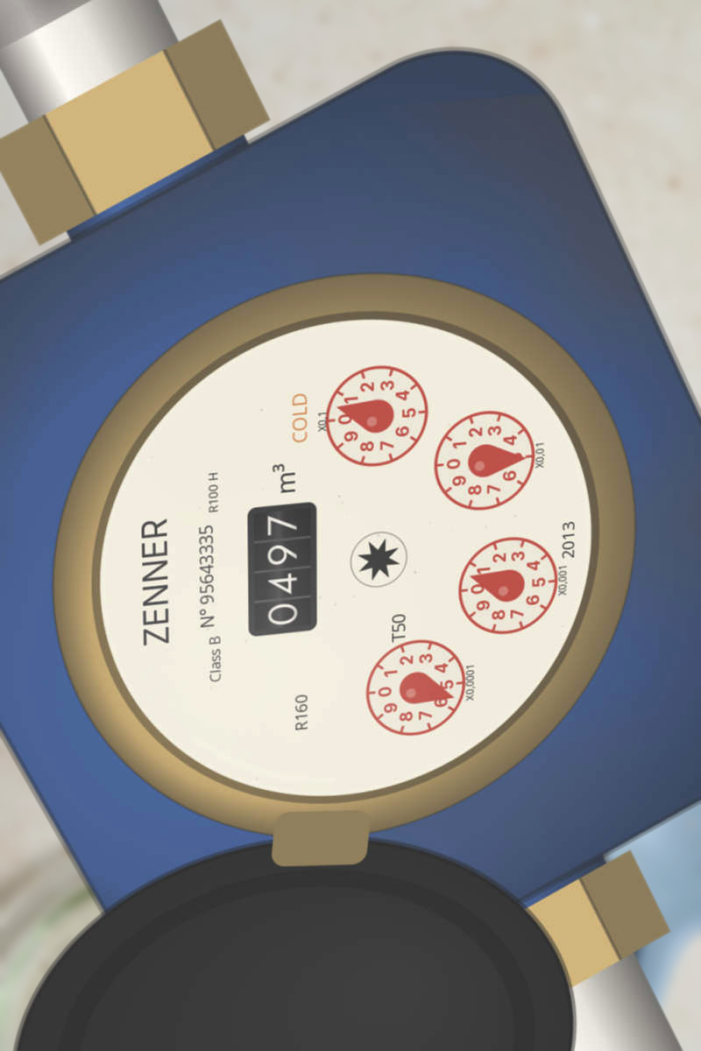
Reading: 497.0505 m³
